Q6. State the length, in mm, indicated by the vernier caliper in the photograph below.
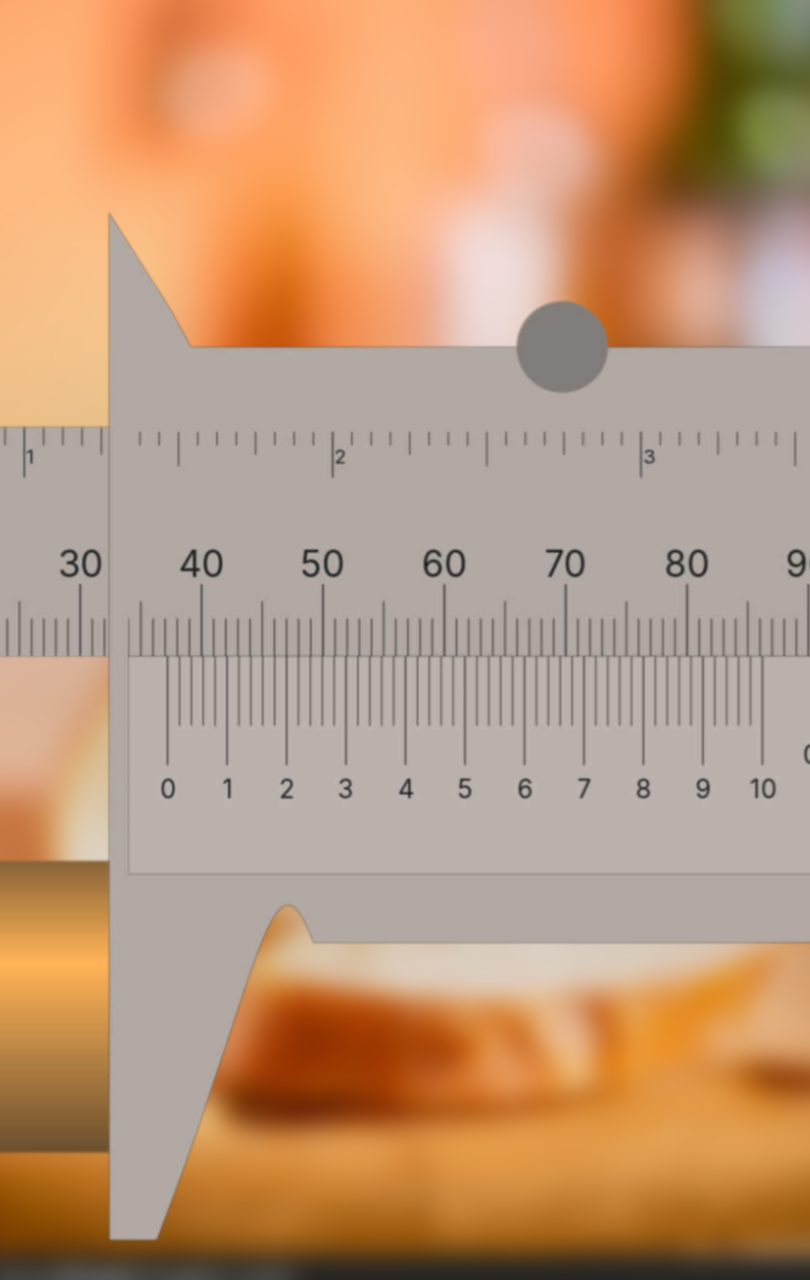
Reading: 37.2 mm
